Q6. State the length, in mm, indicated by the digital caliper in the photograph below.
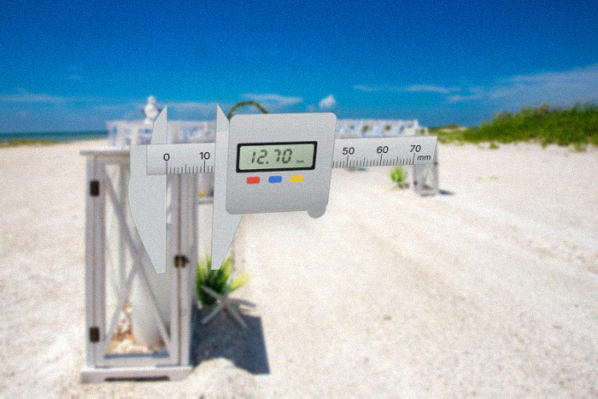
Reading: 12.70 mm
